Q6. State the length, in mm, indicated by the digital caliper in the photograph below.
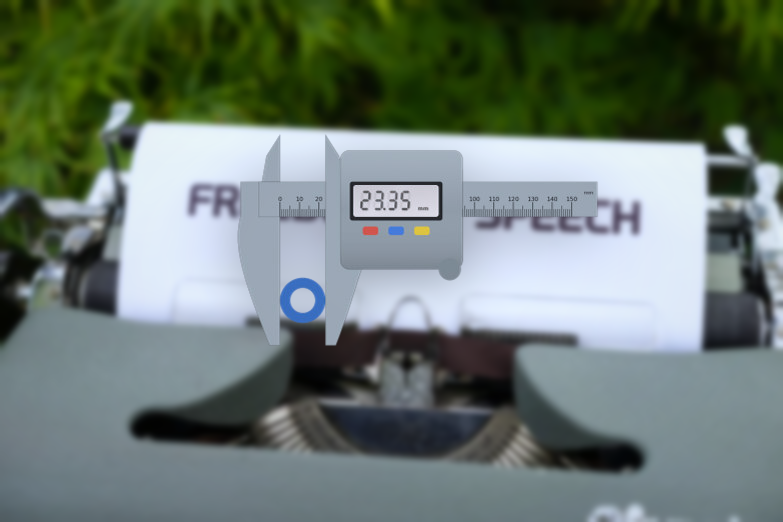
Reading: 23.35 mm
